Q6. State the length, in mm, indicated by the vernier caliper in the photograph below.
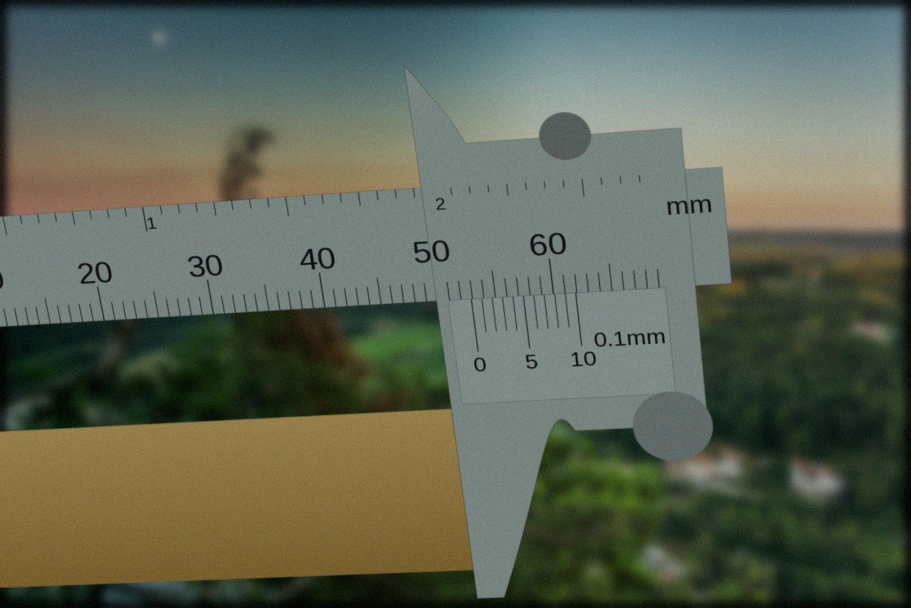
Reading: 52.9 mm
